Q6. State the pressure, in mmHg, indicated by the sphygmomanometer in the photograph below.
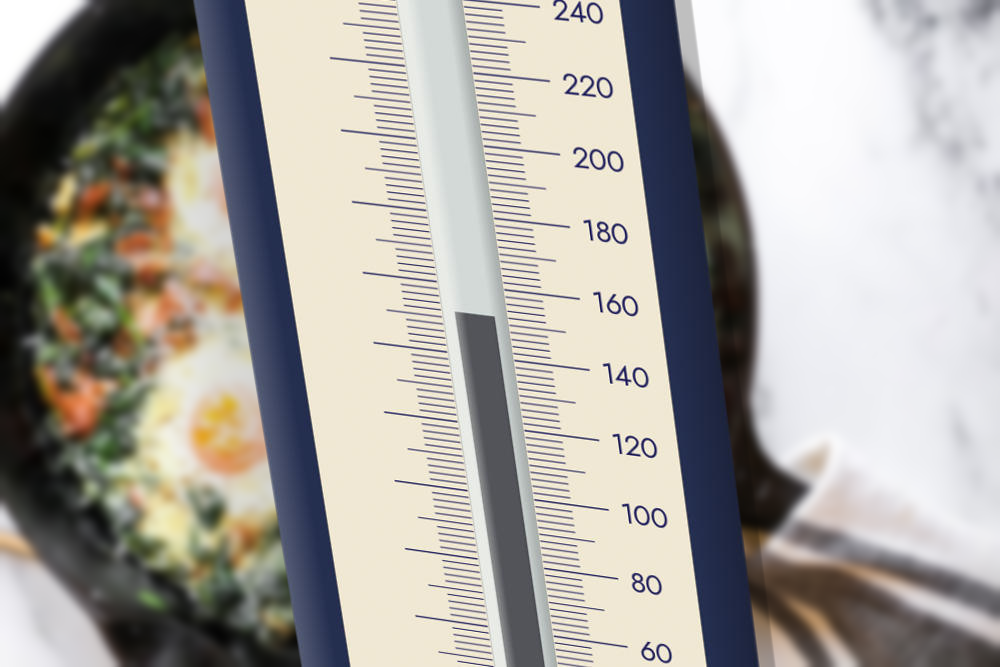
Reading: 152 mmHg
